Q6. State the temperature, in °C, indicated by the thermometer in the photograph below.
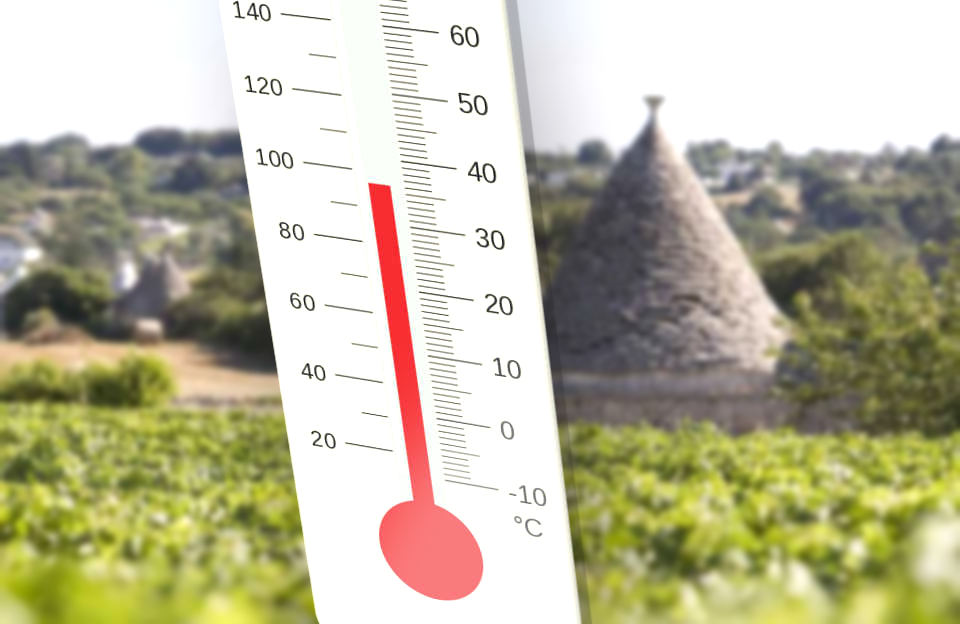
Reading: 36 °C
